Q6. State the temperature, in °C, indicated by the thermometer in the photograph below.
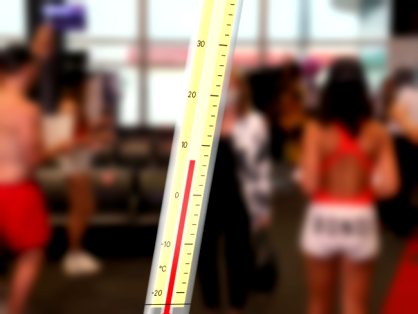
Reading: 7 °C
